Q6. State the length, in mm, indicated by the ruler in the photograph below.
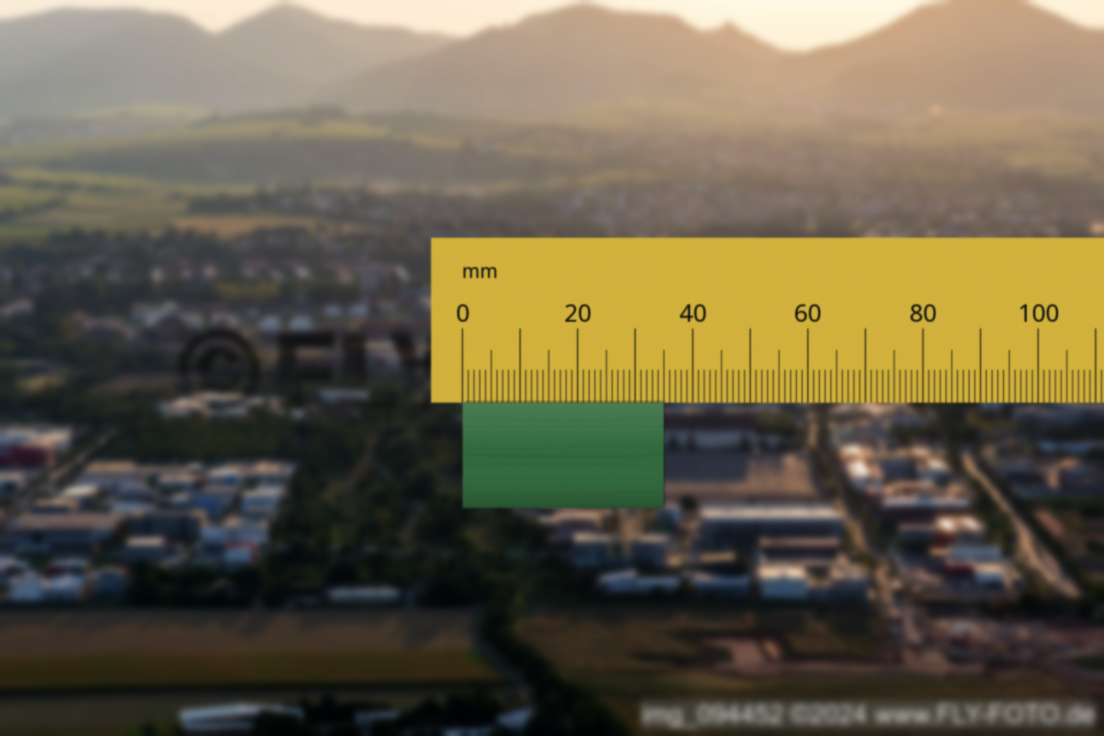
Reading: 35 mm
